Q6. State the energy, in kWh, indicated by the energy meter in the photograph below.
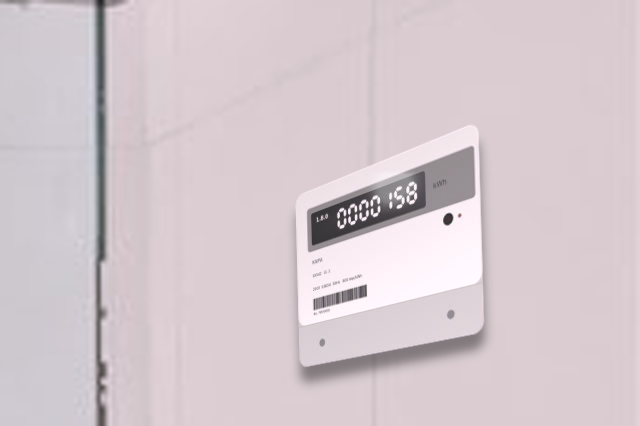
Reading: 158 kWh
